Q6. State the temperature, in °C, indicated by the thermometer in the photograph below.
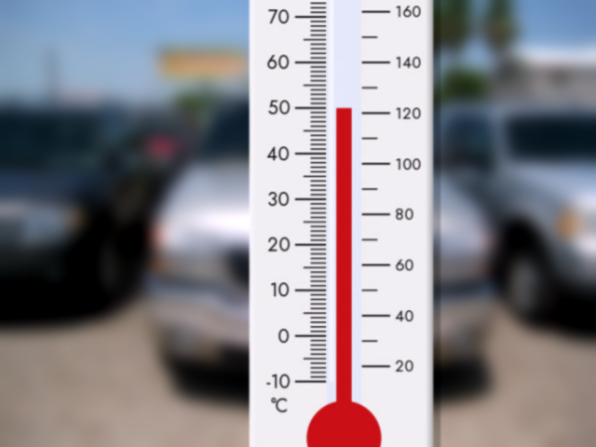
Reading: 50 °C
